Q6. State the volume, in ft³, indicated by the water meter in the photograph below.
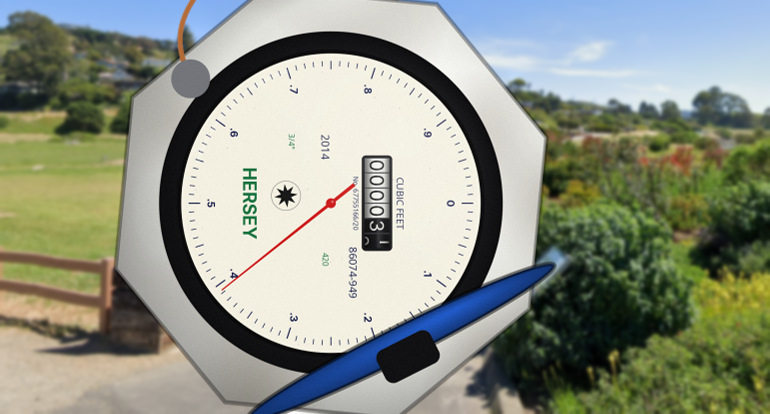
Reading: 31.39 ft³
